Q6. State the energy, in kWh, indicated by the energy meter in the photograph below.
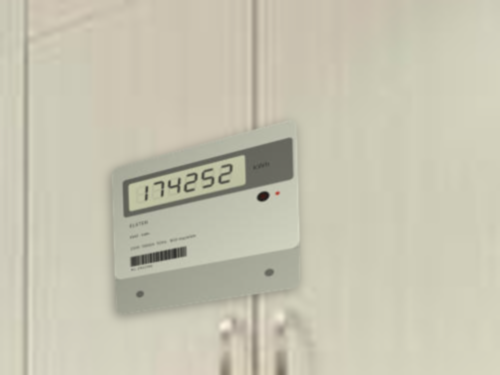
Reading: 174252 kWh
